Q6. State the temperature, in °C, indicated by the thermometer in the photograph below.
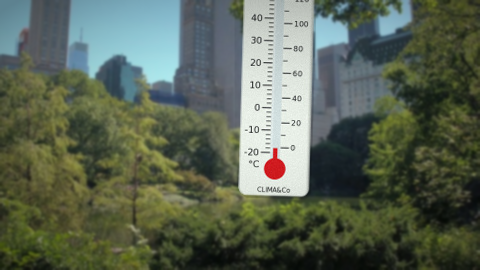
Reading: -18 °C
